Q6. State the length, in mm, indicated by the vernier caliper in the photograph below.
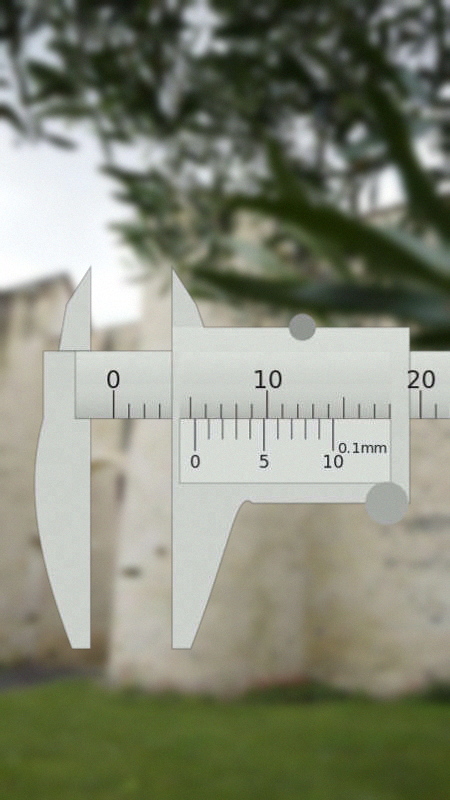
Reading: 5.3 mm
